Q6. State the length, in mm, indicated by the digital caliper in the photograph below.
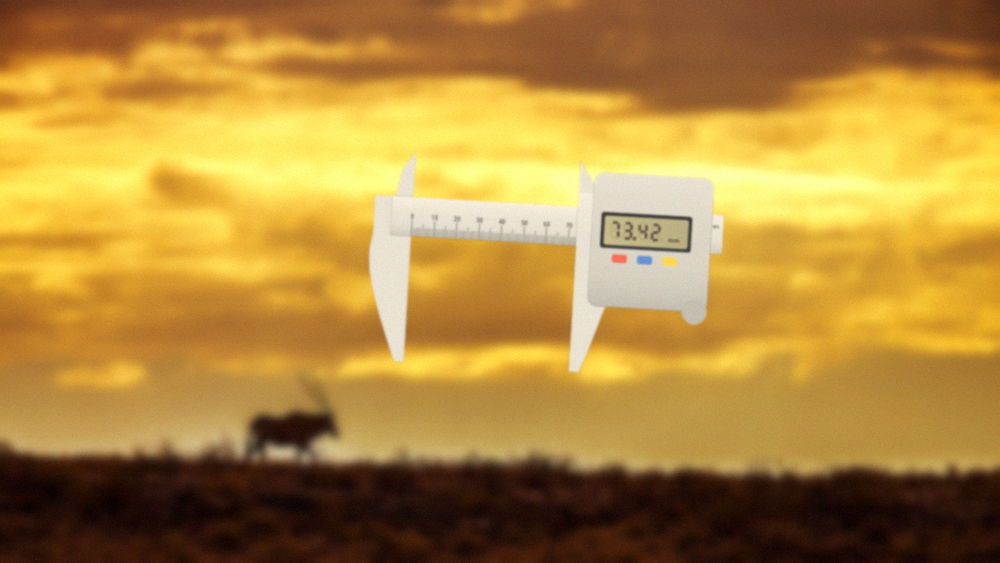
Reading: 73.42 mm
